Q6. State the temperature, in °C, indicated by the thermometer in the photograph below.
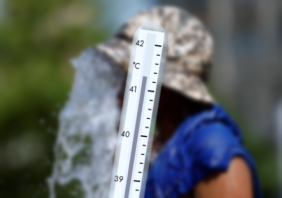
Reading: 41.3 °C
